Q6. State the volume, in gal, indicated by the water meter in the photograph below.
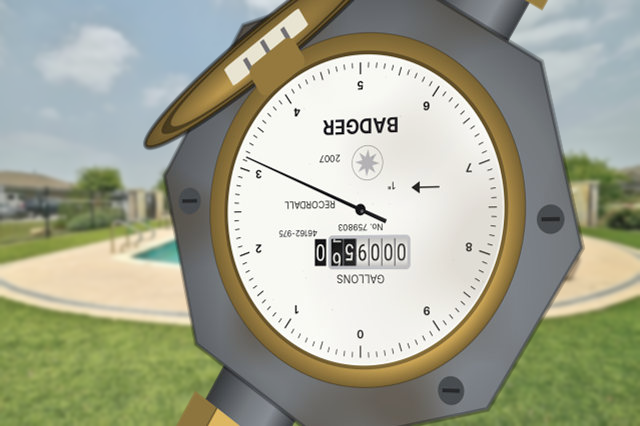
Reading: 9563.1 gal
